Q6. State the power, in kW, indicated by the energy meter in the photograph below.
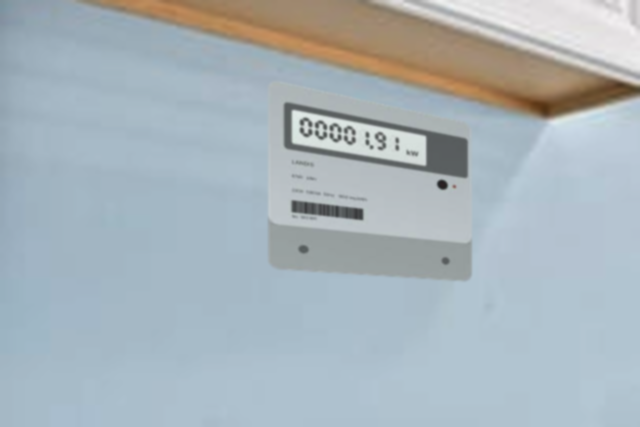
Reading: 1.91 kW
